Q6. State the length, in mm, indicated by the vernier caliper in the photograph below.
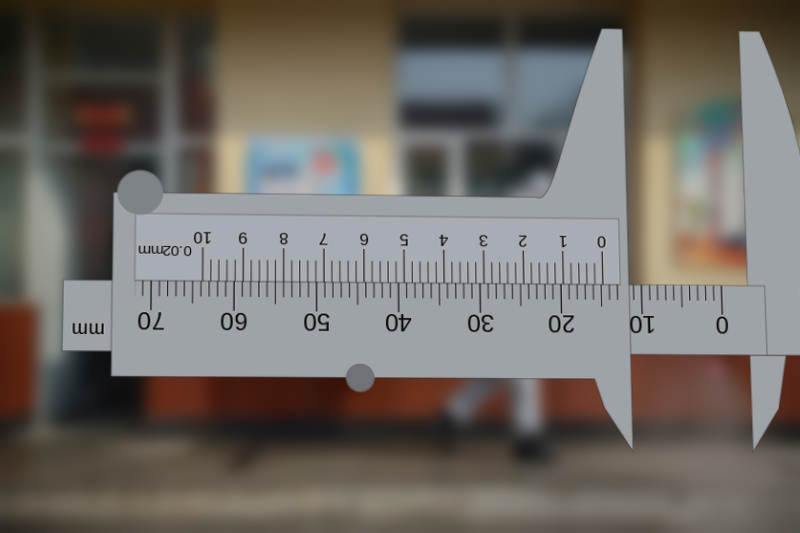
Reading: 14.8 mm
